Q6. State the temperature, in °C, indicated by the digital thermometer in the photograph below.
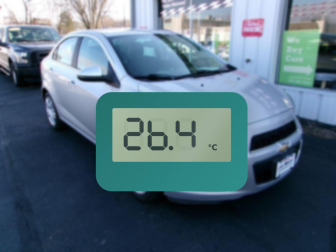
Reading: 26.4 °C
